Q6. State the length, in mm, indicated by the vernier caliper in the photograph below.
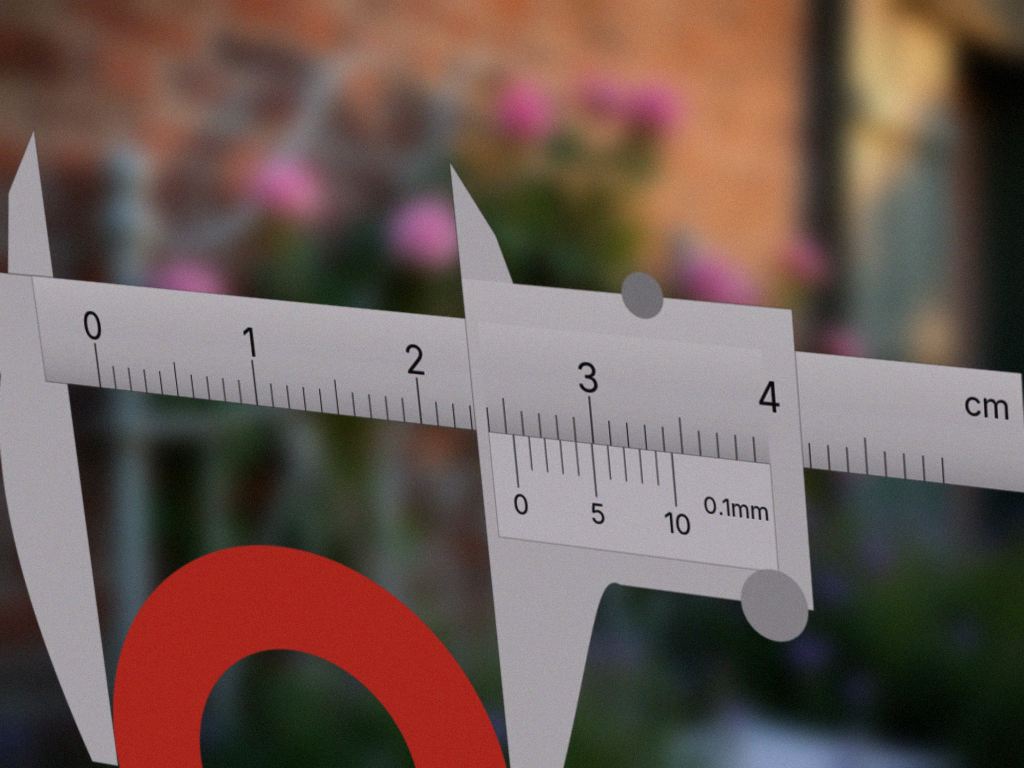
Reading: 25.4 mm
